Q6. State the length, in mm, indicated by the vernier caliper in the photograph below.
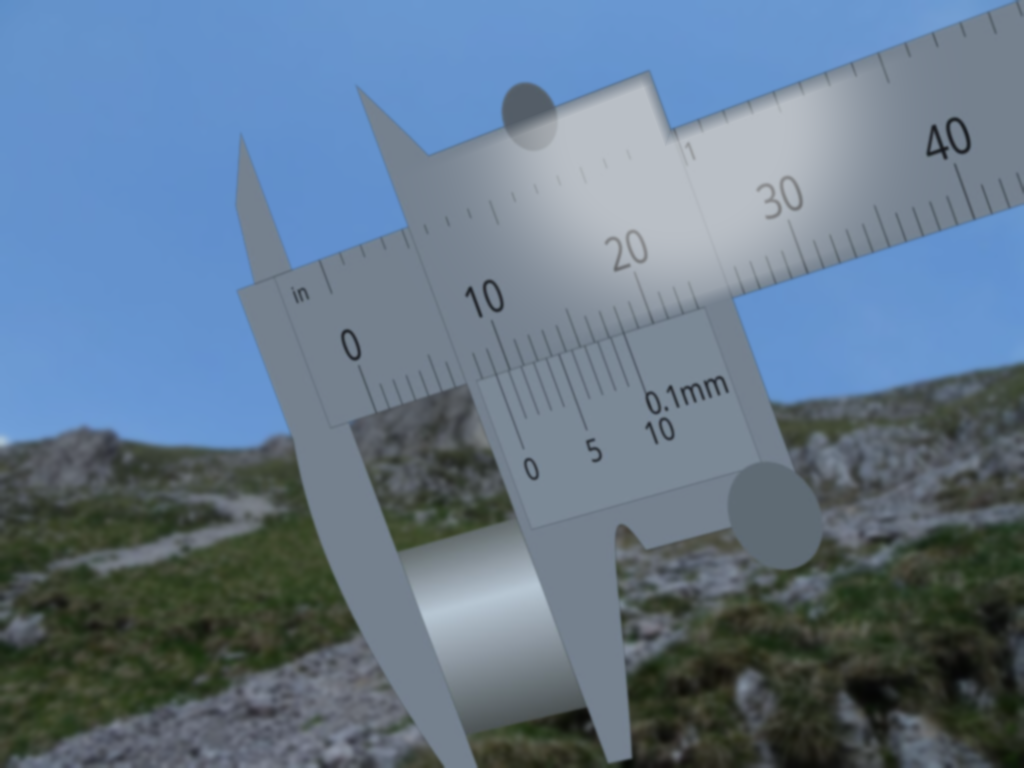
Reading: 9.0 mm
